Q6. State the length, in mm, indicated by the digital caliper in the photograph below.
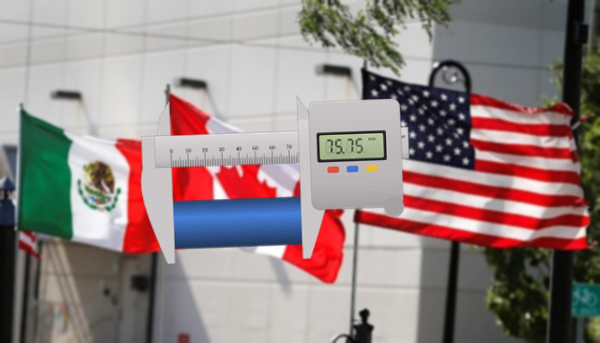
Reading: 75.75 mm
